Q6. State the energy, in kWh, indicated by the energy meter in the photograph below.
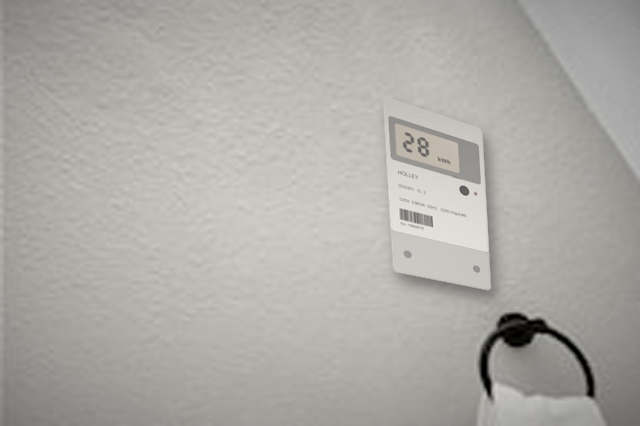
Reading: 28 kWh
